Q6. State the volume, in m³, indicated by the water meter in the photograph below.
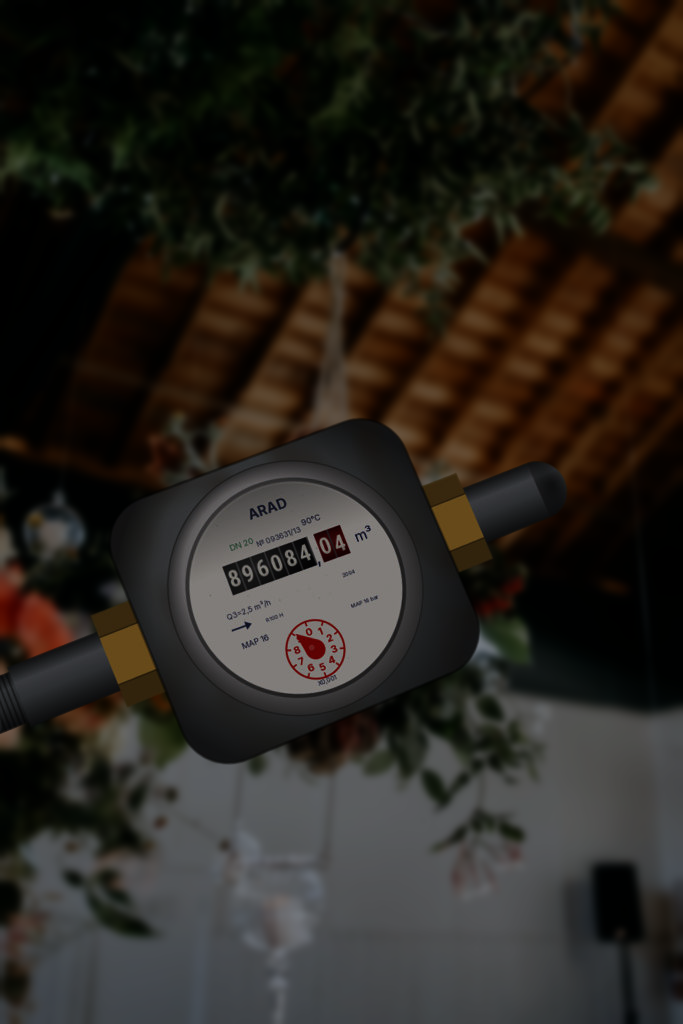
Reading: 896084.039 m³
